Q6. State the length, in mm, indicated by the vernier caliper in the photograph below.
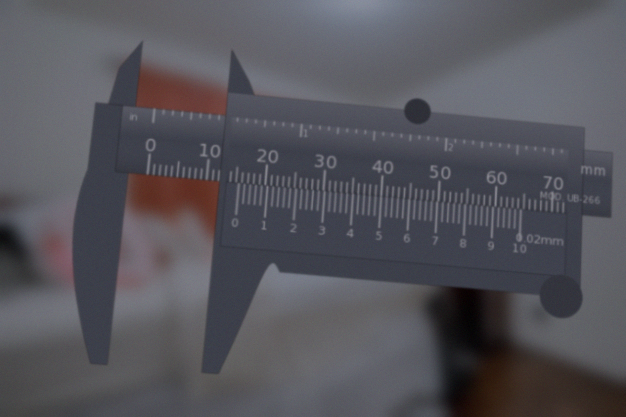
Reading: 15.5 mm
